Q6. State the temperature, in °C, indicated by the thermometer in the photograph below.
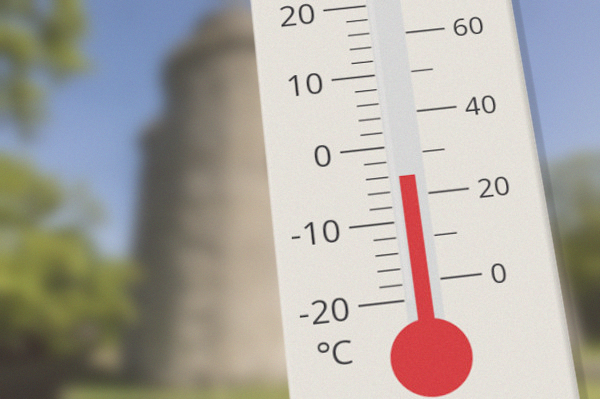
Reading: -4 °C
